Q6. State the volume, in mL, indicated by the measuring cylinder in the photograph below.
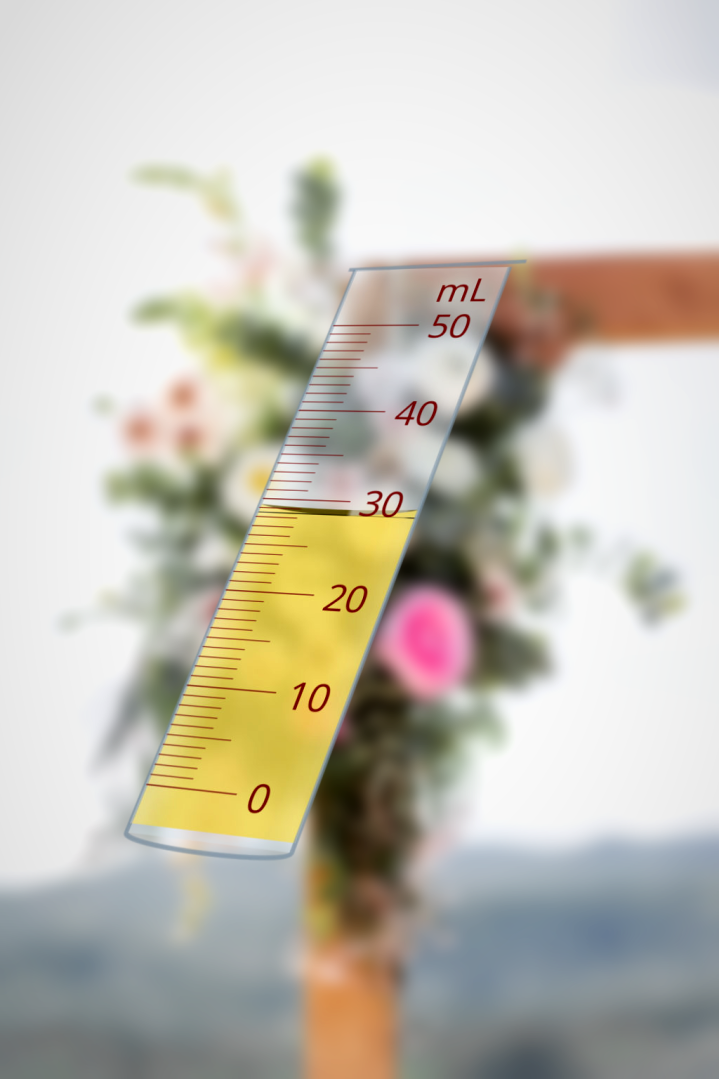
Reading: 28.5 mL
